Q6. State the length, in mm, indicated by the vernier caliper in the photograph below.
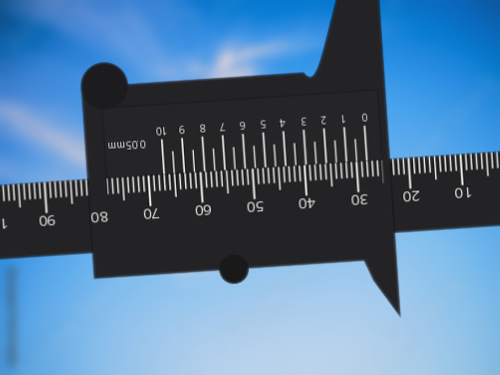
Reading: 28.0 mm
